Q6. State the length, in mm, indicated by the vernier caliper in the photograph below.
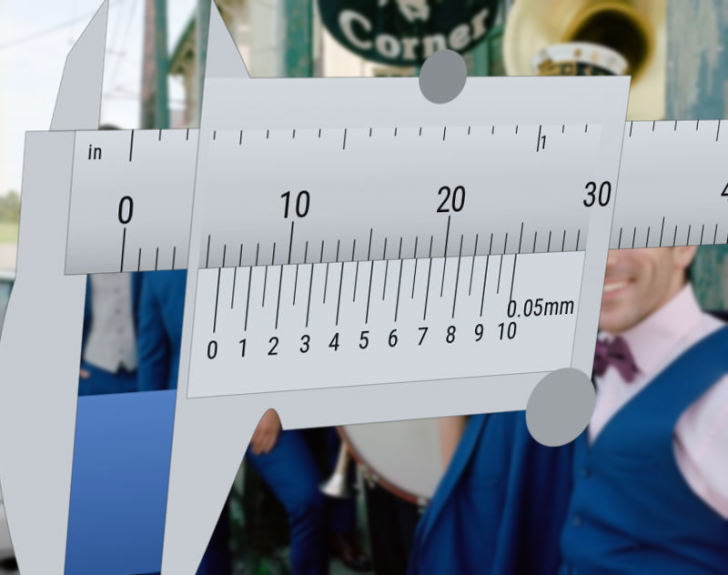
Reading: 5.8 mm
